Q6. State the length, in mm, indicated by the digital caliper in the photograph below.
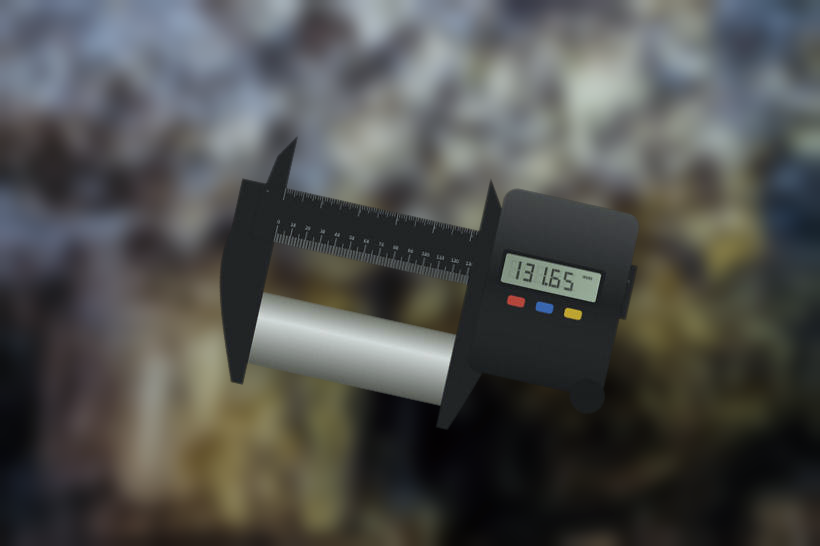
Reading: 131.65 mm
